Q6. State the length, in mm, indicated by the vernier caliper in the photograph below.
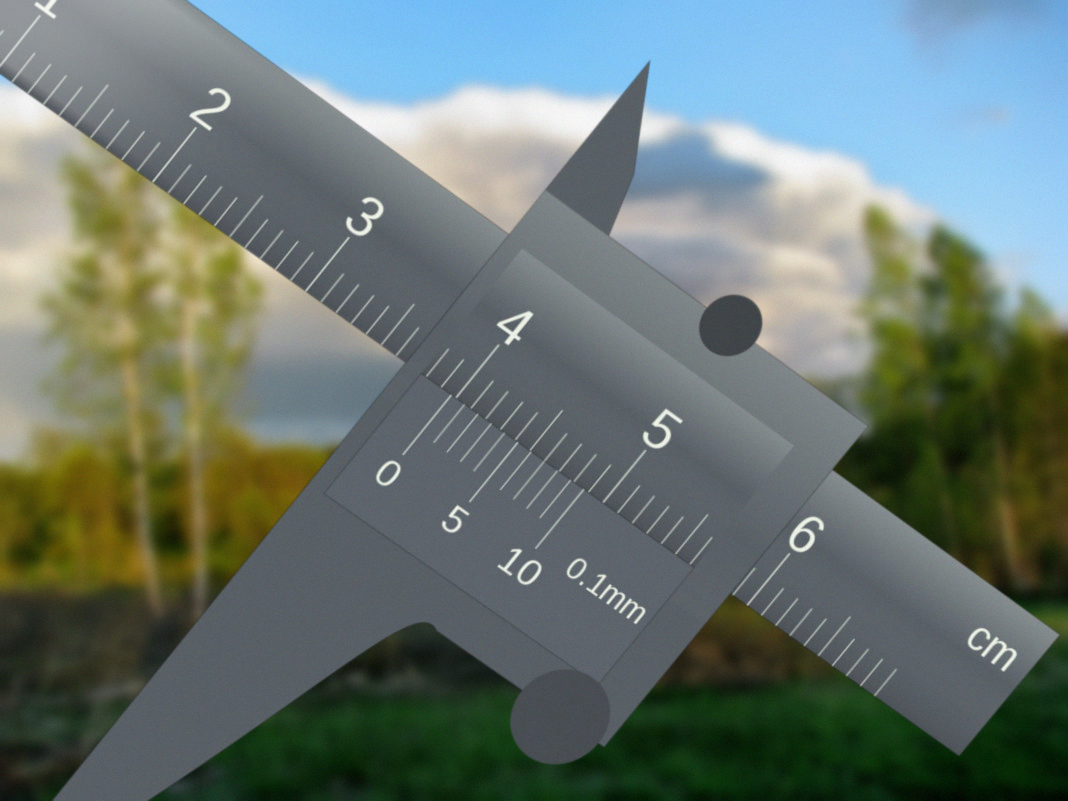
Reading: 39.7 mm
